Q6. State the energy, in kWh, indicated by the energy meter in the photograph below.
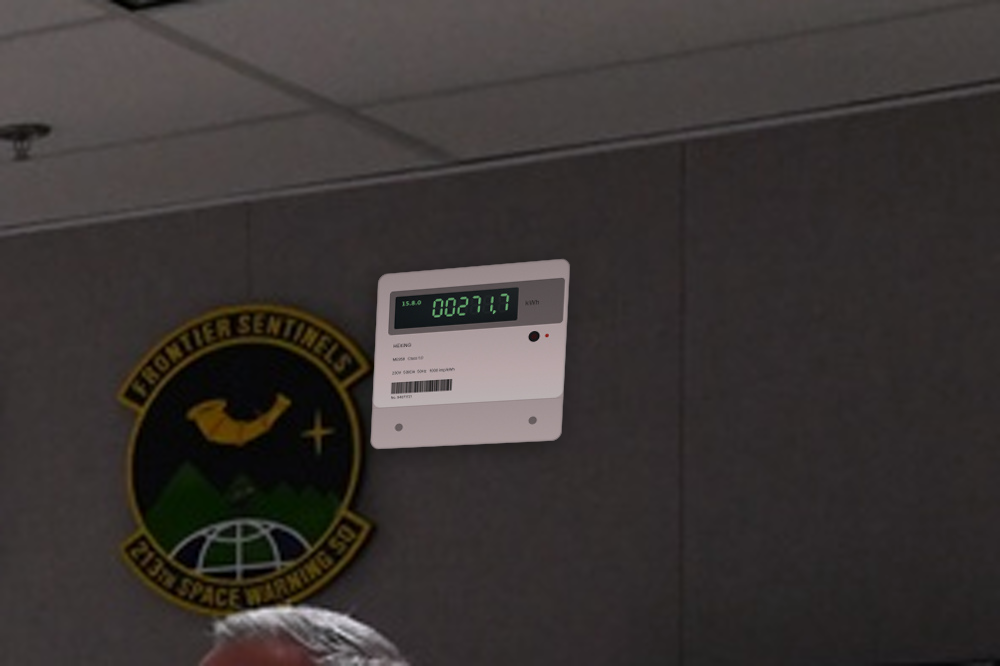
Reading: 271.7 kWh
